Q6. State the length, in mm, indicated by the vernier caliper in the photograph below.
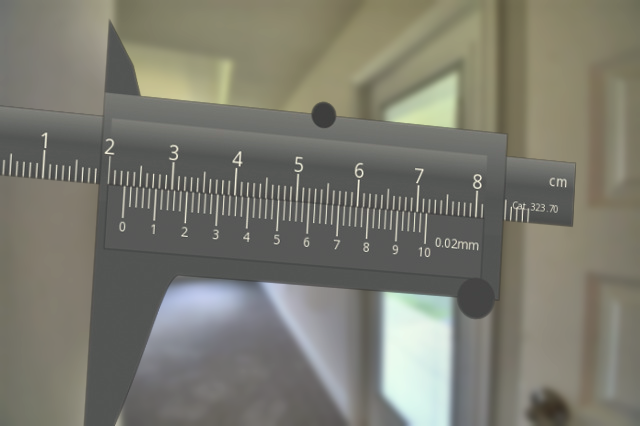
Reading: 22.6 mm
